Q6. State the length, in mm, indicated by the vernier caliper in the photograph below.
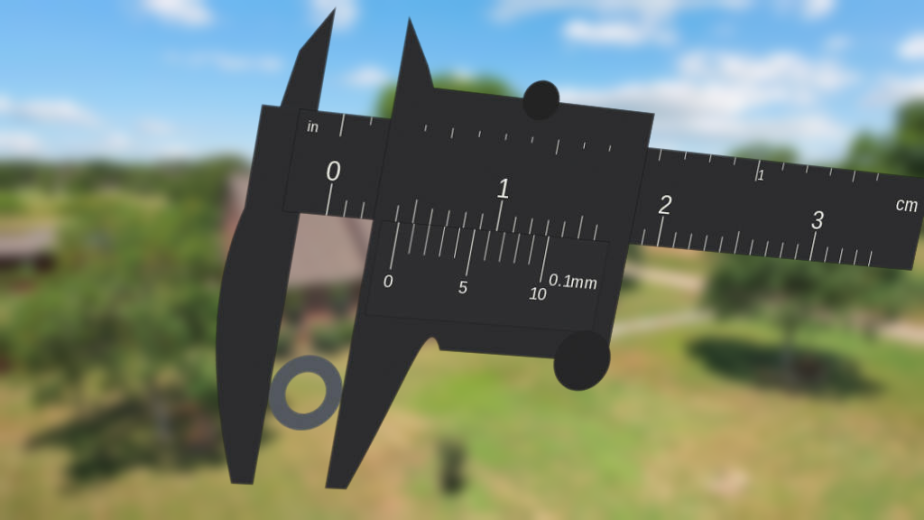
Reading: 4.2 mm
